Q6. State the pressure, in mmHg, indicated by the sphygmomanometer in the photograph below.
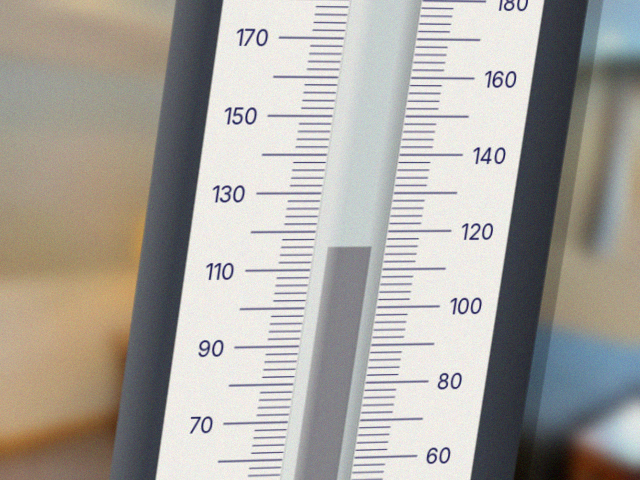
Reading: 116 mmHg
